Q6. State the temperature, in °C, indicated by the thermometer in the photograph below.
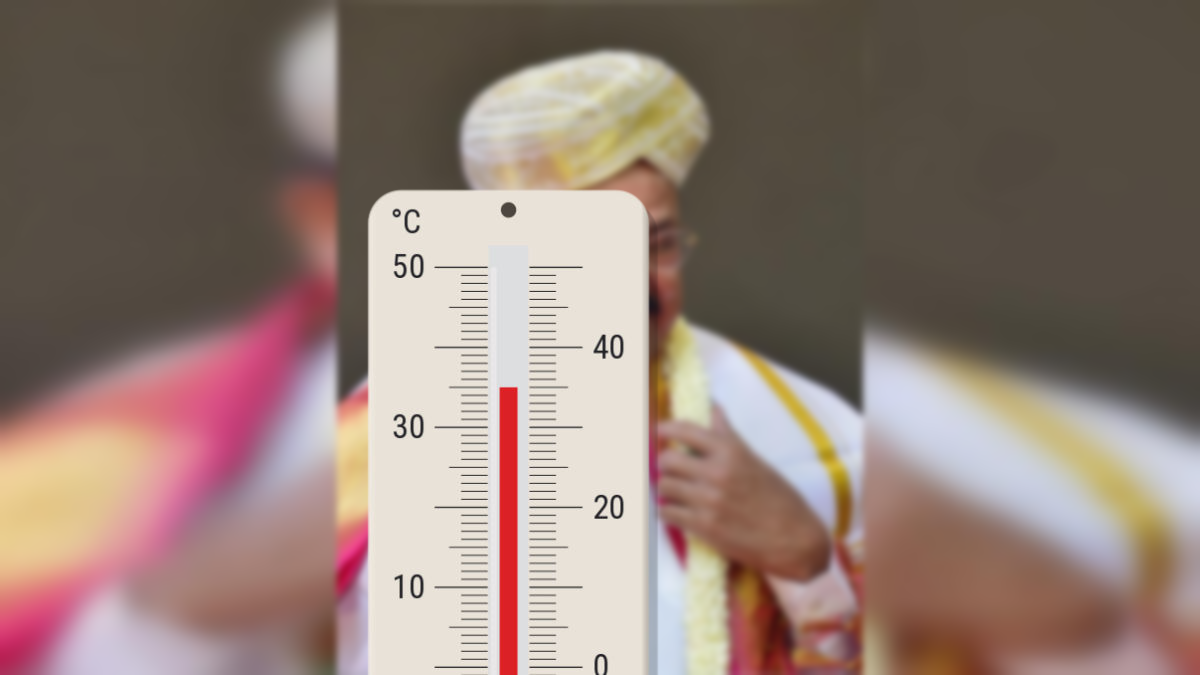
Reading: 35 °C
